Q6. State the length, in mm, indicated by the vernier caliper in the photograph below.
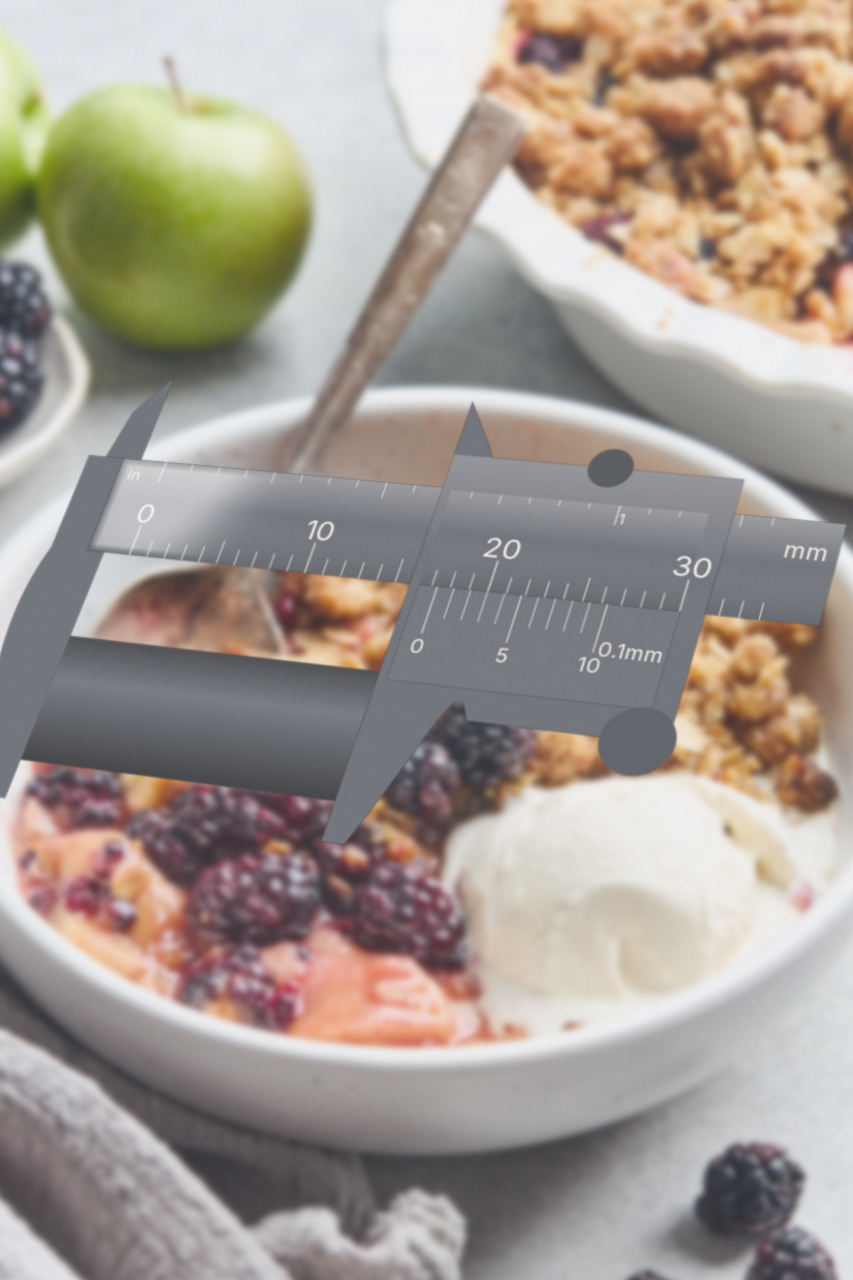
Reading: 17.3 mm
